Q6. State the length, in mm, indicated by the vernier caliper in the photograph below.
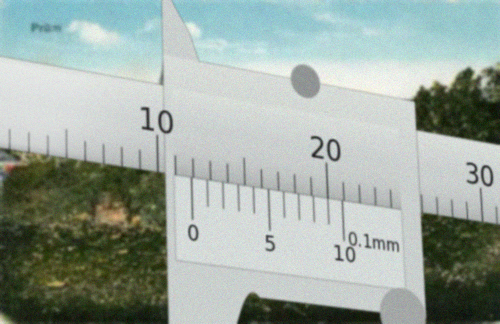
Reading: 11.9 mm
